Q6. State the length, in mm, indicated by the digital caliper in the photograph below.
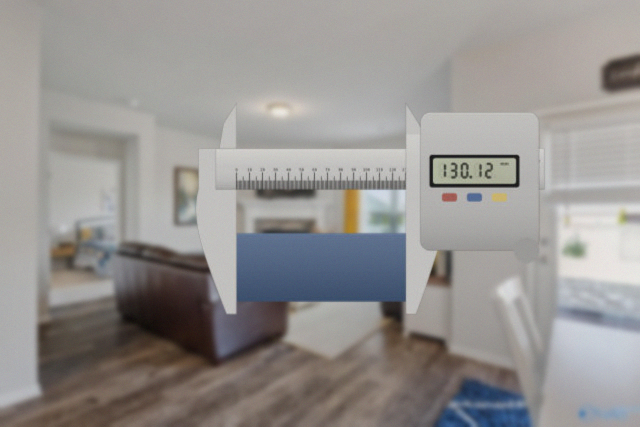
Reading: 130.12 mm
